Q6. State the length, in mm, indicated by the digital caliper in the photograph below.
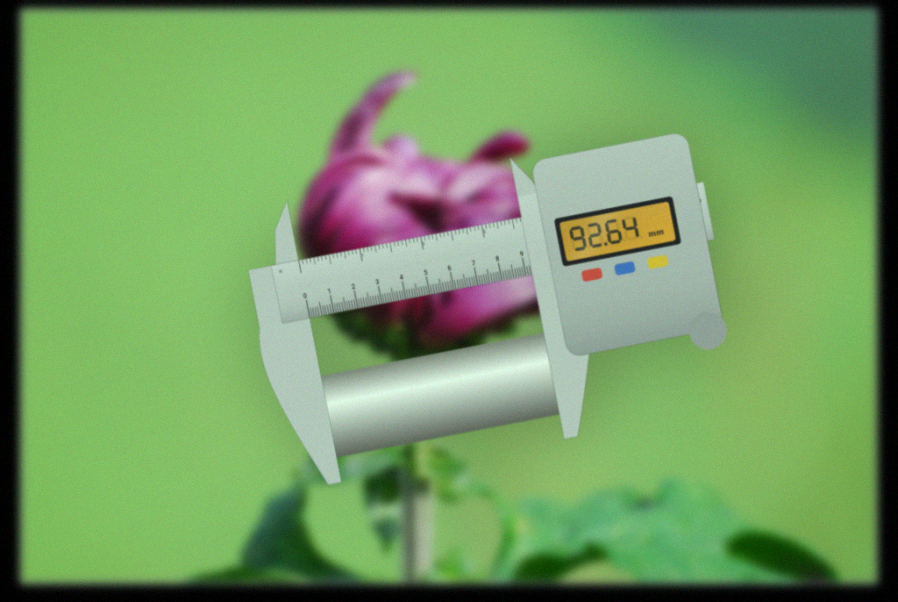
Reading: 92.64 mm
